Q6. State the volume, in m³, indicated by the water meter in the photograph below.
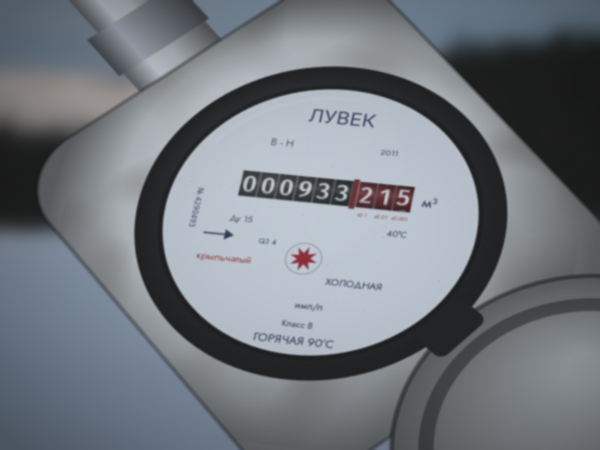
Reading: 933.215 m³
